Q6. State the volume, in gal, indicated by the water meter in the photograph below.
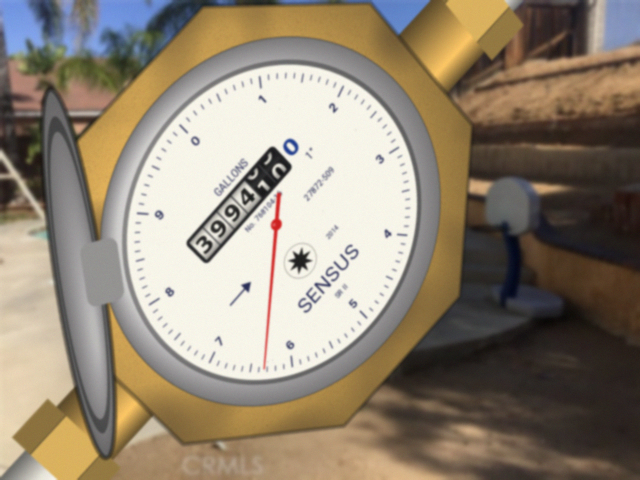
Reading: 3994096.3 gal
